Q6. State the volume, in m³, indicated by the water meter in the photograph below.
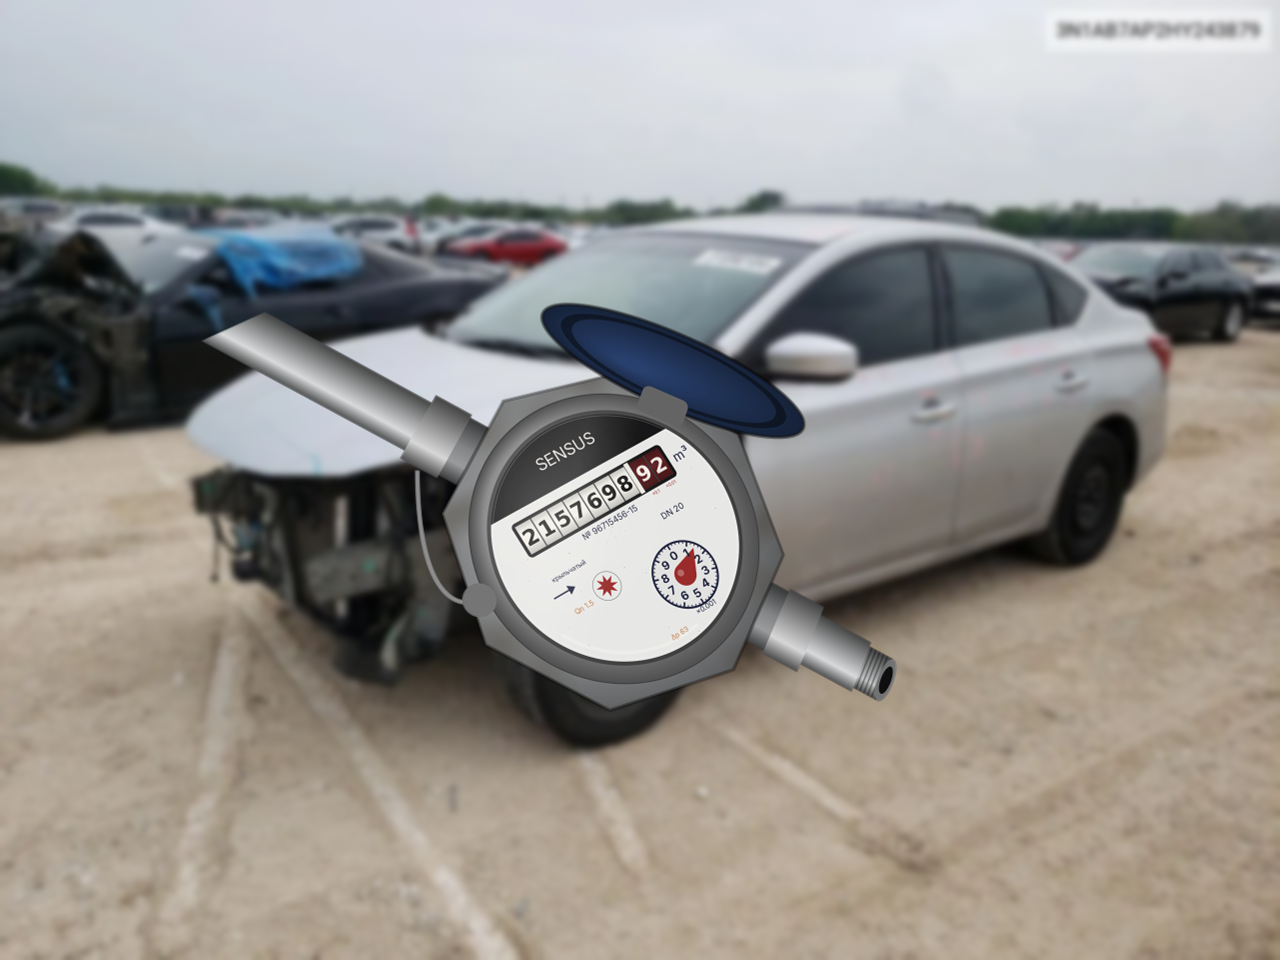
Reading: 2157698.921 m³
